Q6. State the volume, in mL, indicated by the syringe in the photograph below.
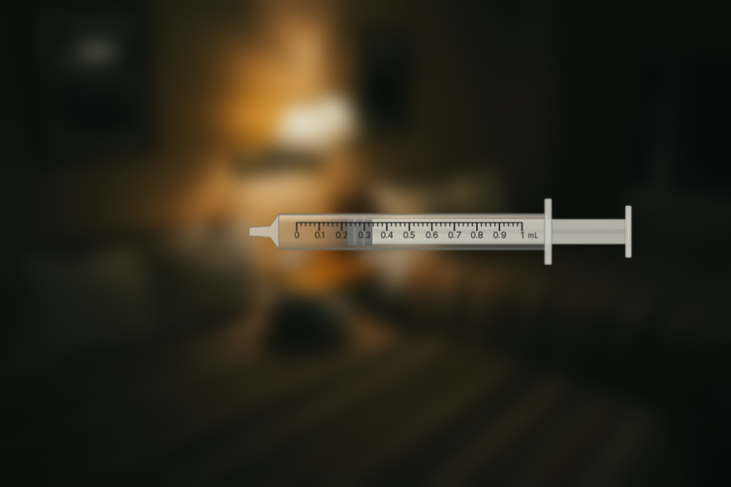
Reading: 0.22 mL
